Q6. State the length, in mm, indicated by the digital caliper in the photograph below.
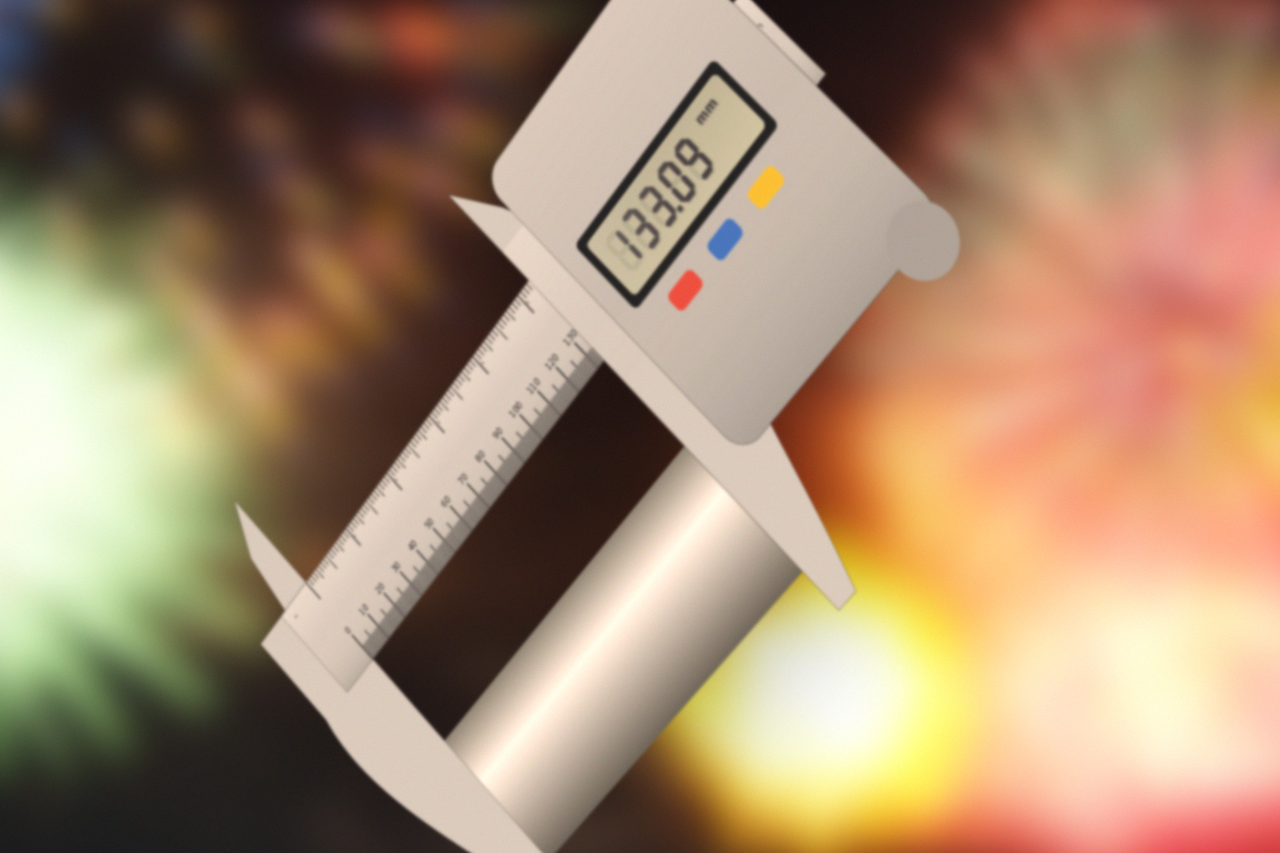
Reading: 133.09 mm
